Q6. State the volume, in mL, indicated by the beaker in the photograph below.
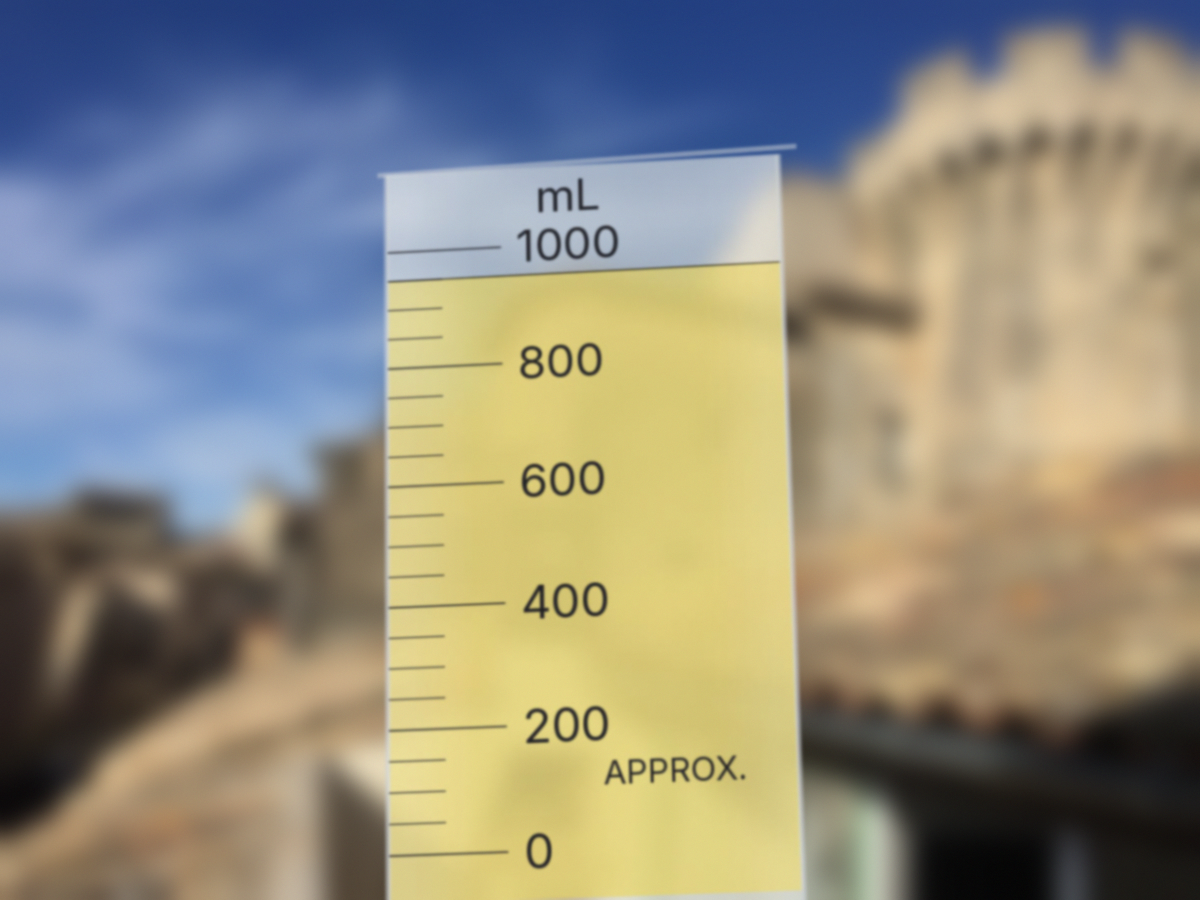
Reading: 950 mL
